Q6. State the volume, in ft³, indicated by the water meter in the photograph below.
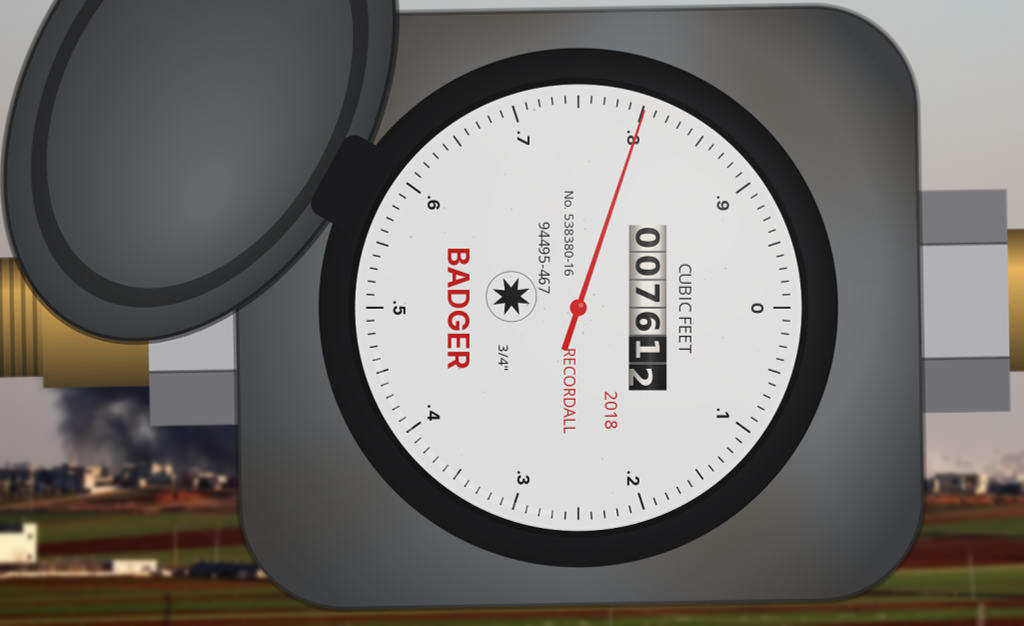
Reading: 7611.80 ft³
